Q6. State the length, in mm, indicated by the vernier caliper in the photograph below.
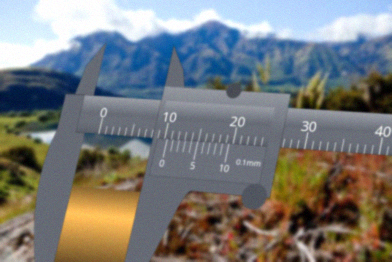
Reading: 10.4 mm
